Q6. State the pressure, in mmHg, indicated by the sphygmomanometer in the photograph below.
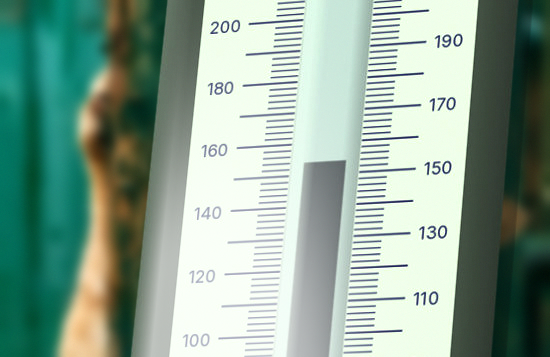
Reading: 154 mmHg
